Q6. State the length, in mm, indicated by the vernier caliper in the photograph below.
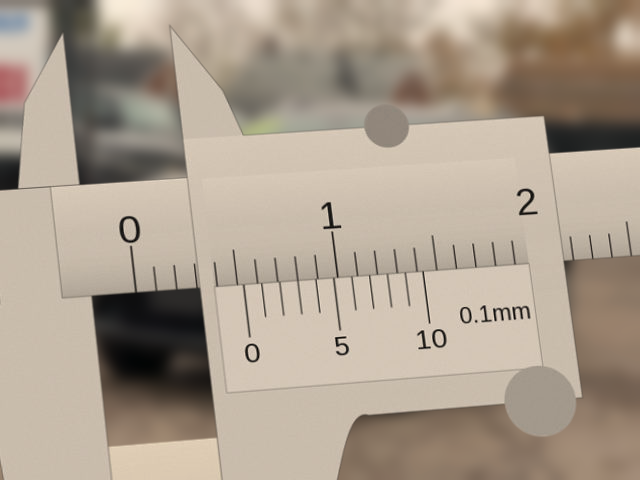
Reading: 5.3 mm
